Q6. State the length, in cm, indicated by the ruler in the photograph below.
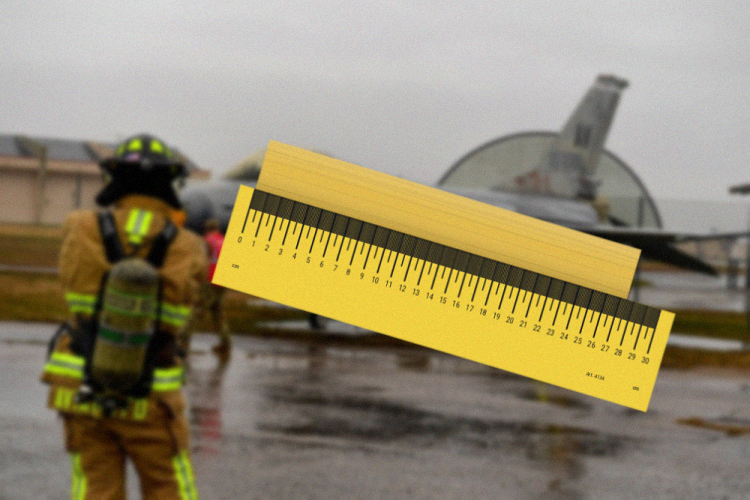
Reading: 27.5 cm
